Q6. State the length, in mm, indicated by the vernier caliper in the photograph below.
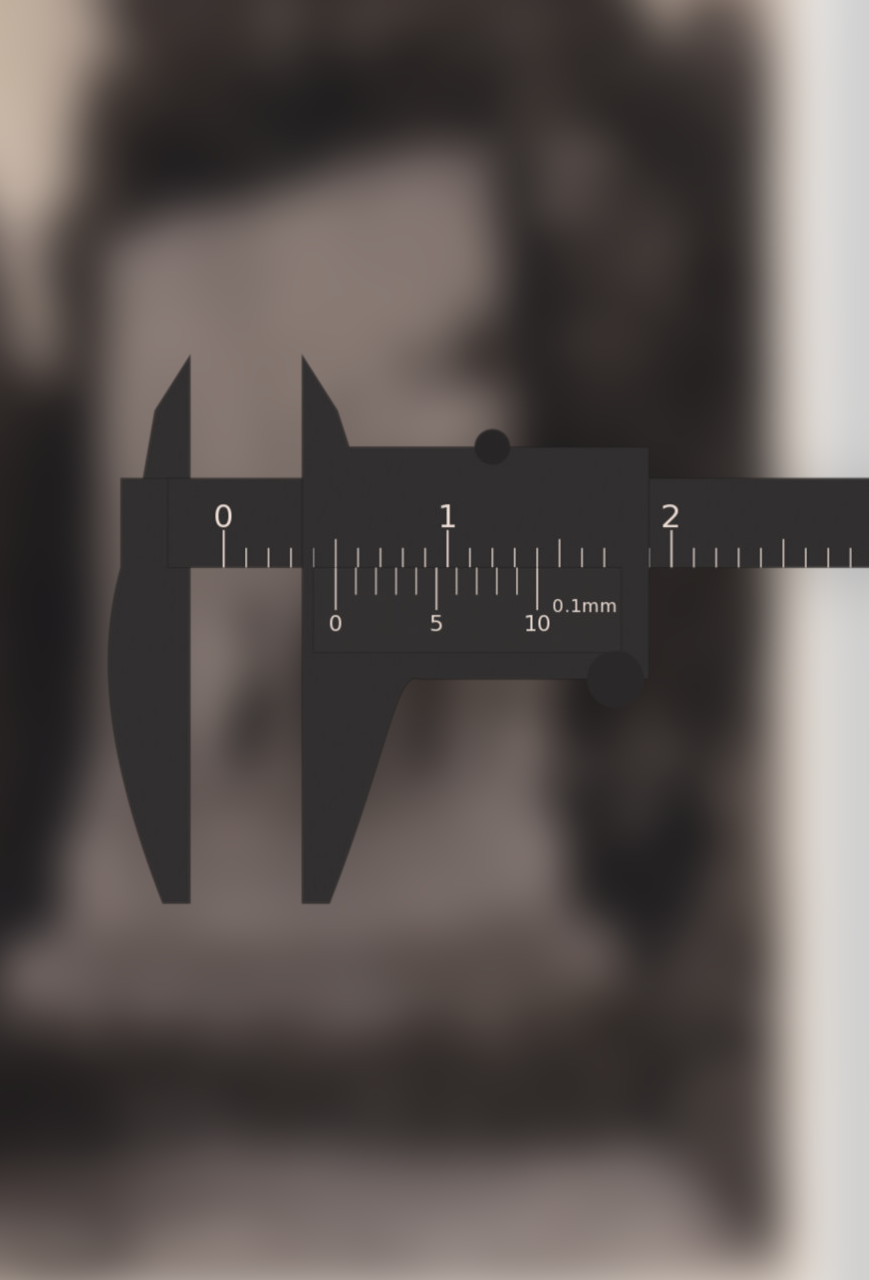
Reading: 5.0 mm
